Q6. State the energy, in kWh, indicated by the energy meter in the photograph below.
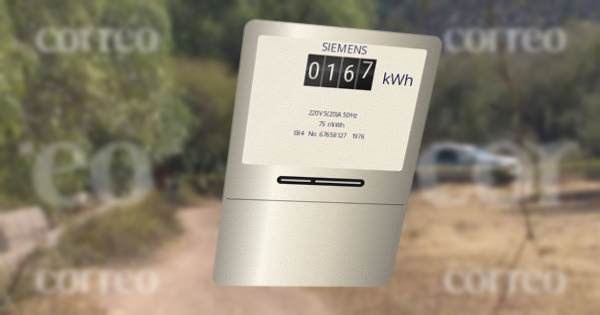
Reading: 167 kWh
